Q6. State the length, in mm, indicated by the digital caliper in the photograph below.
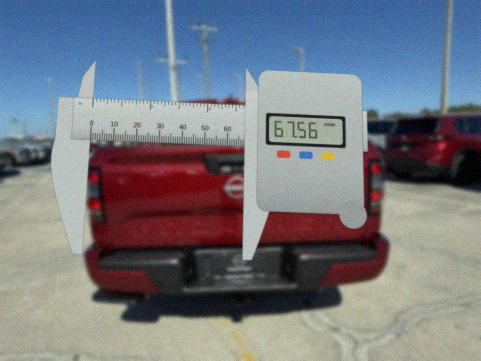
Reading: 67.56 mm
